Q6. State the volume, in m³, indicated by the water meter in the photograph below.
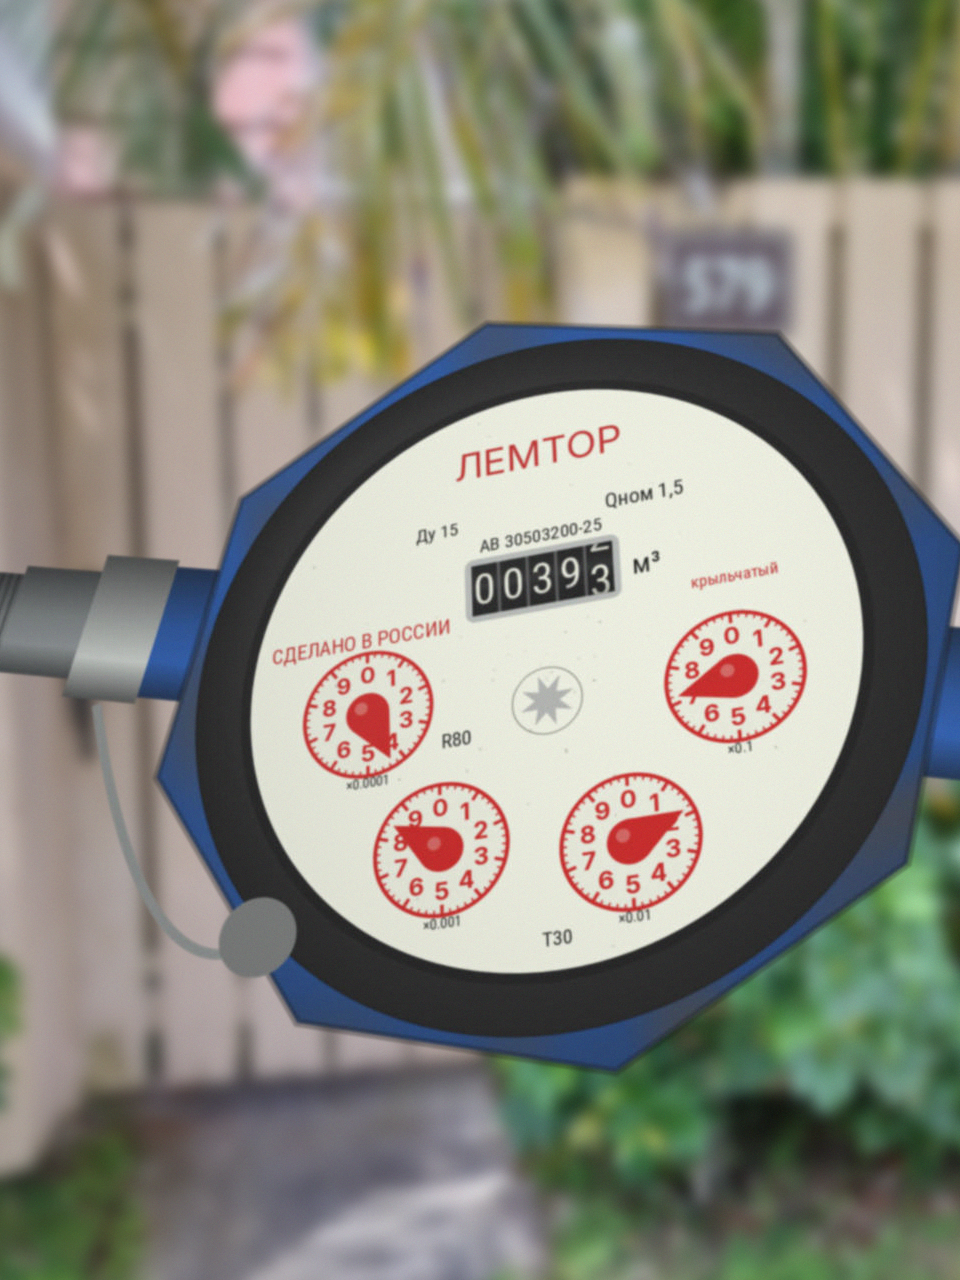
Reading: 392.7184 m³
